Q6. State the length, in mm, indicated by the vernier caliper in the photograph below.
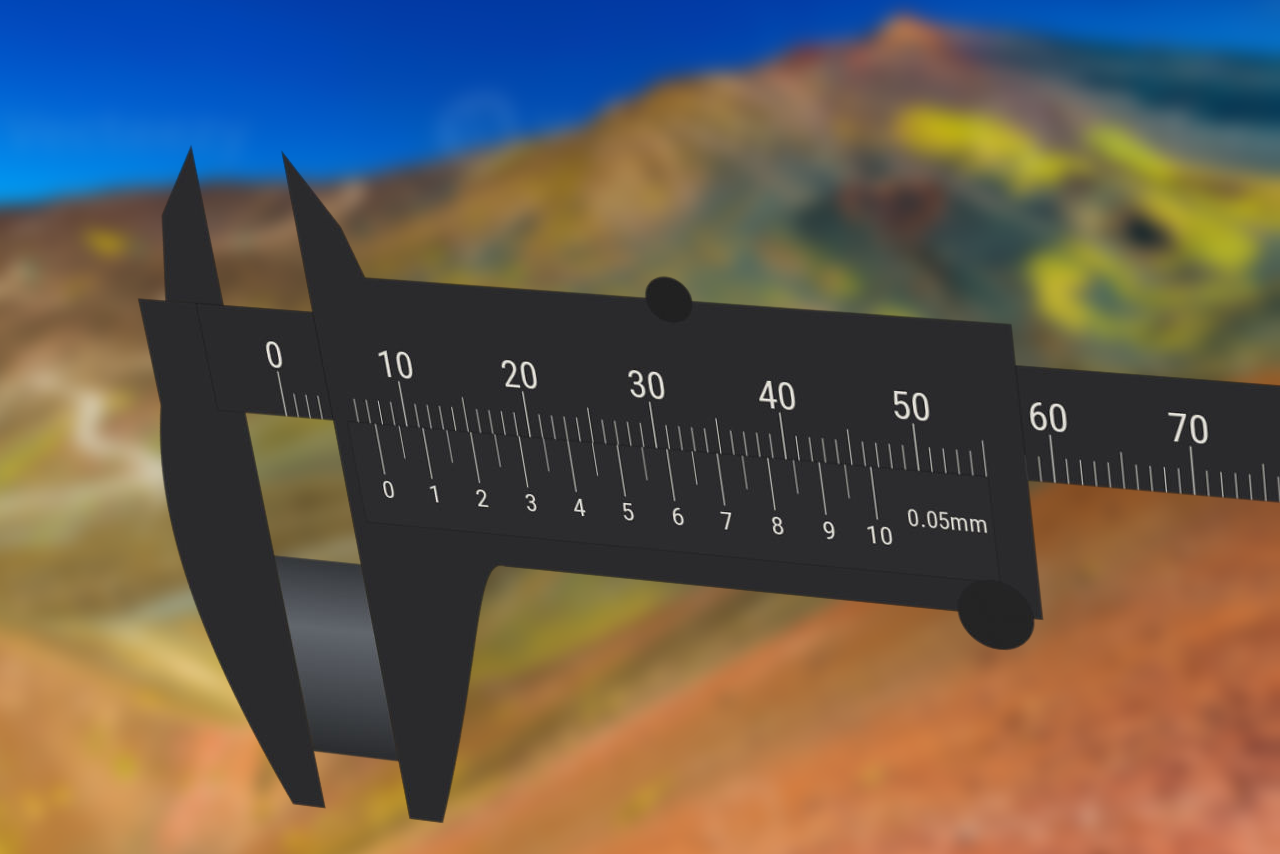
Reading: 7.4 mm
